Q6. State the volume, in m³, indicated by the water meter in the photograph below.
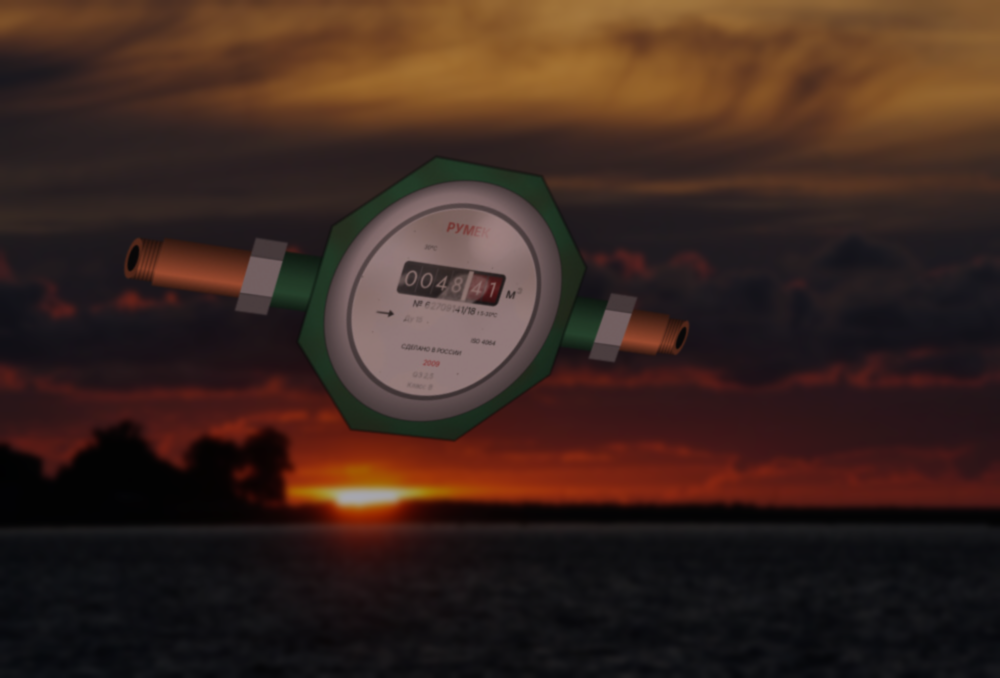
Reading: 48.41 m³
